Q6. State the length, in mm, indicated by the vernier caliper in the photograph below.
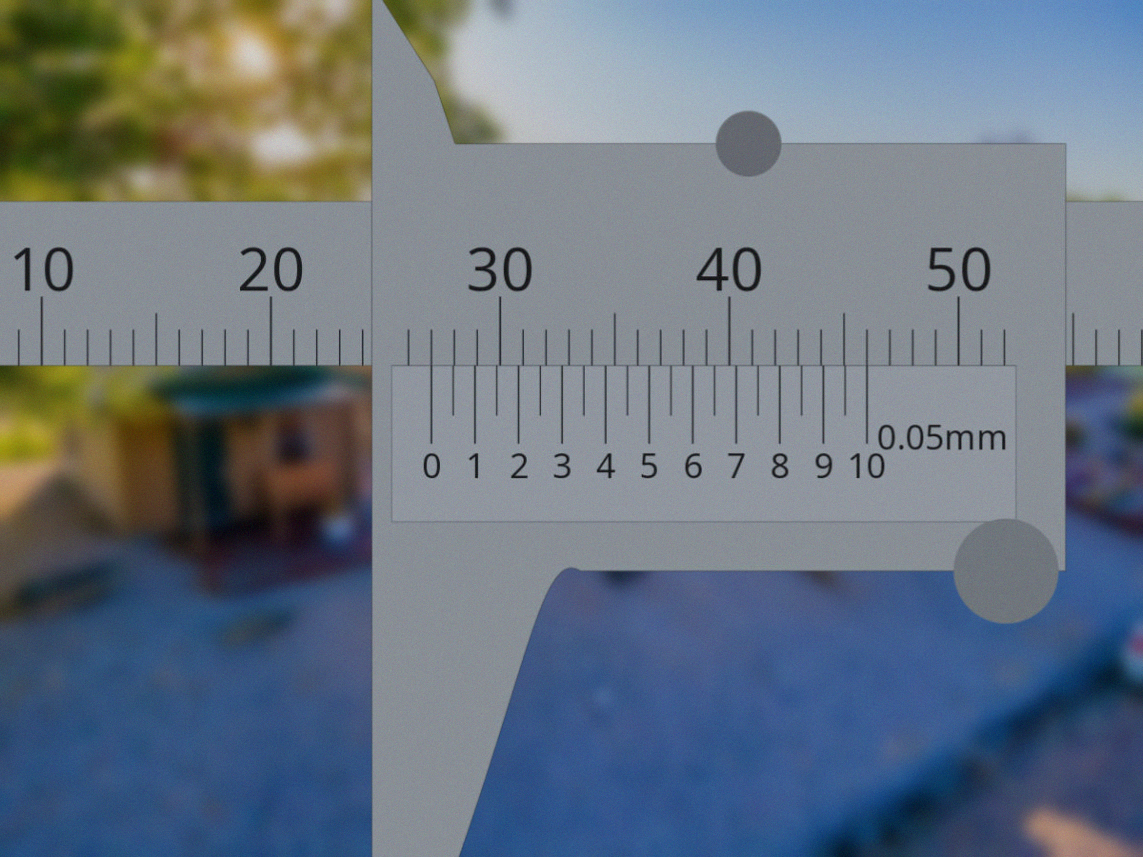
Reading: 27.00 mm
